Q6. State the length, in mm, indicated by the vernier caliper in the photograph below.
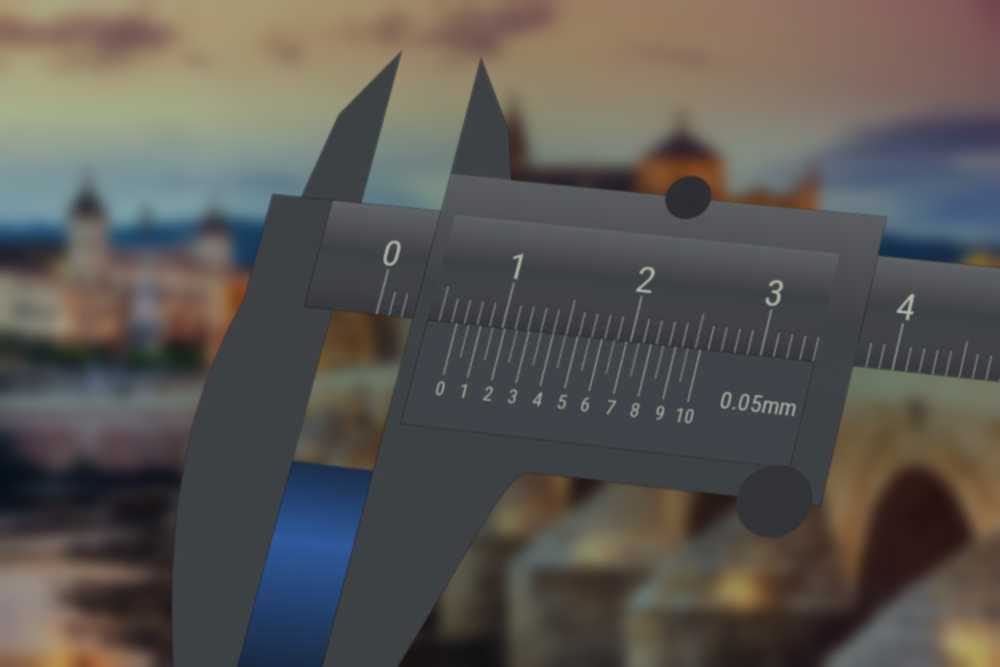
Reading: 6.4 mm
